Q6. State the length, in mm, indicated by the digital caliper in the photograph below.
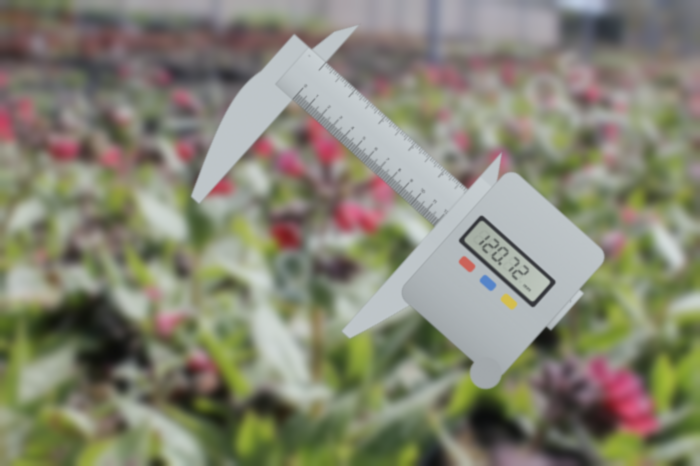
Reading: 120.72 mm
